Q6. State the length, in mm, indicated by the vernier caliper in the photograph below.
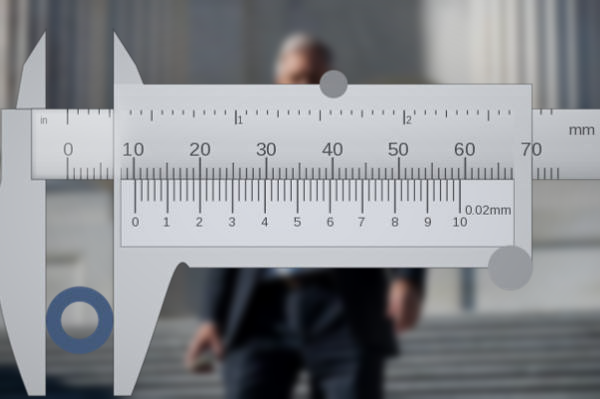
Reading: 10.2 mm
